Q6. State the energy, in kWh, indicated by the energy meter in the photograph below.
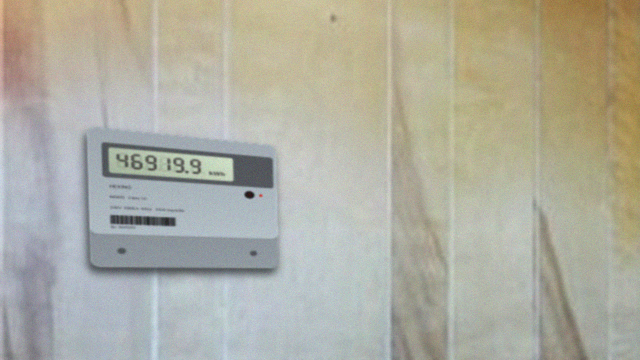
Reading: 46919.9 kWh
